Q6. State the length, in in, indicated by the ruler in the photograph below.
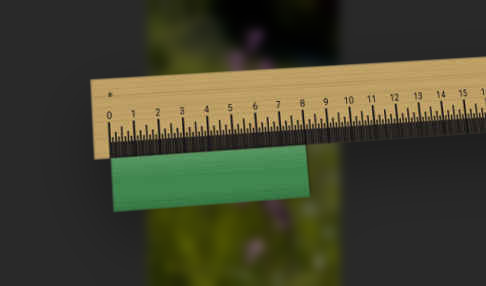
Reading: 8 in
